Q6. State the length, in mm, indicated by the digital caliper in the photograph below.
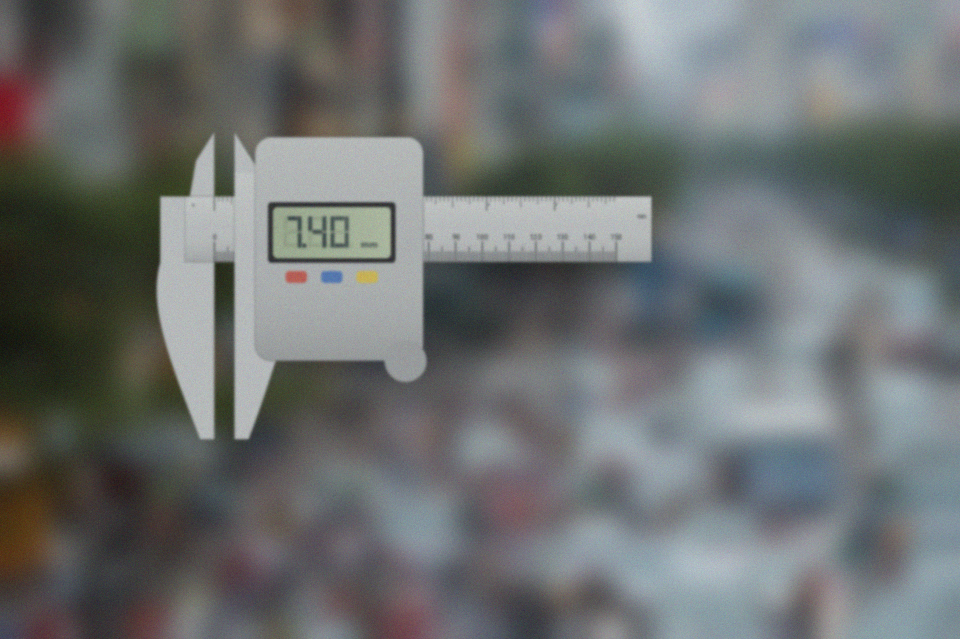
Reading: 7.40 mm
